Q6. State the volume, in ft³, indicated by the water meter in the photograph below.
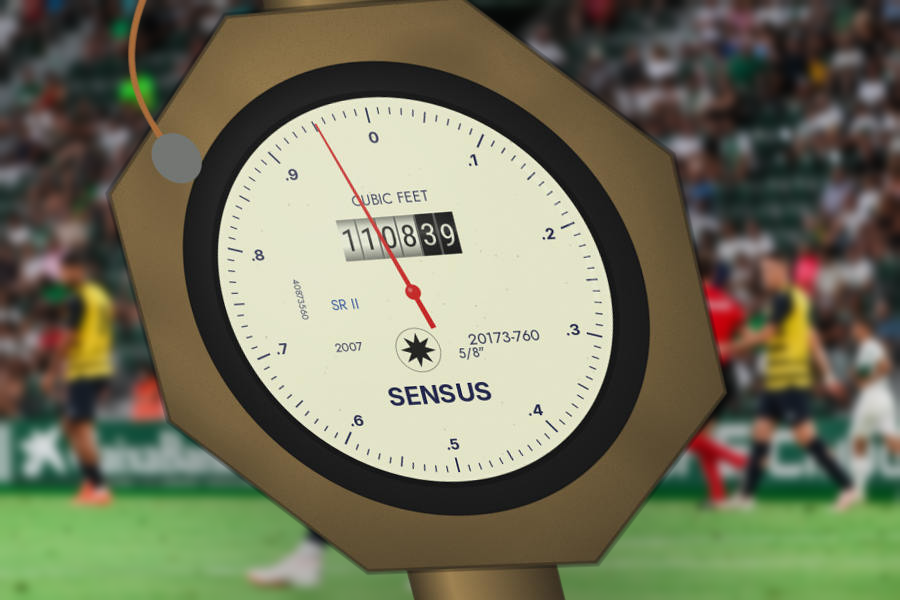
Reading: 110838.95 ft³
